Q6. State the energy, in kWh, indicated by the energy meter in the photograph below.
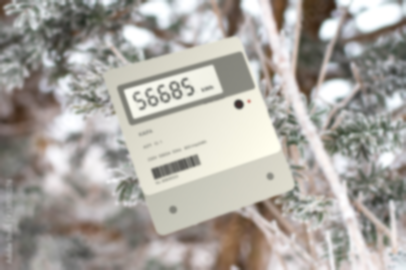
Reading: 56685 kWh
